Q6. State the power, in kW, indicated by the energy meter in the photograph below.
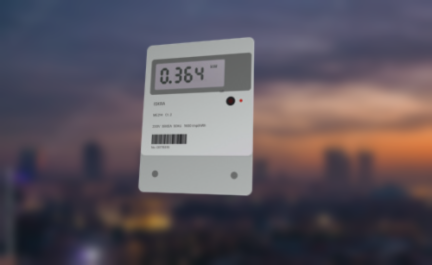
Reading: 0.364 kW
